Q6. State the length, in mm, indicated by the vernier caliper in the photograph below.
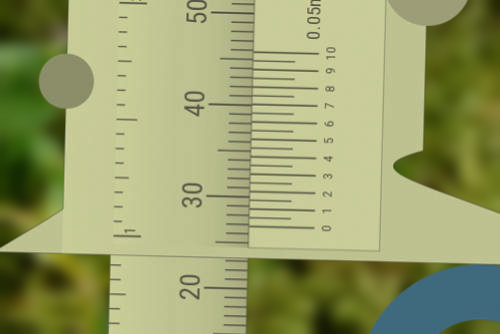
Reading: 26.8 mm
